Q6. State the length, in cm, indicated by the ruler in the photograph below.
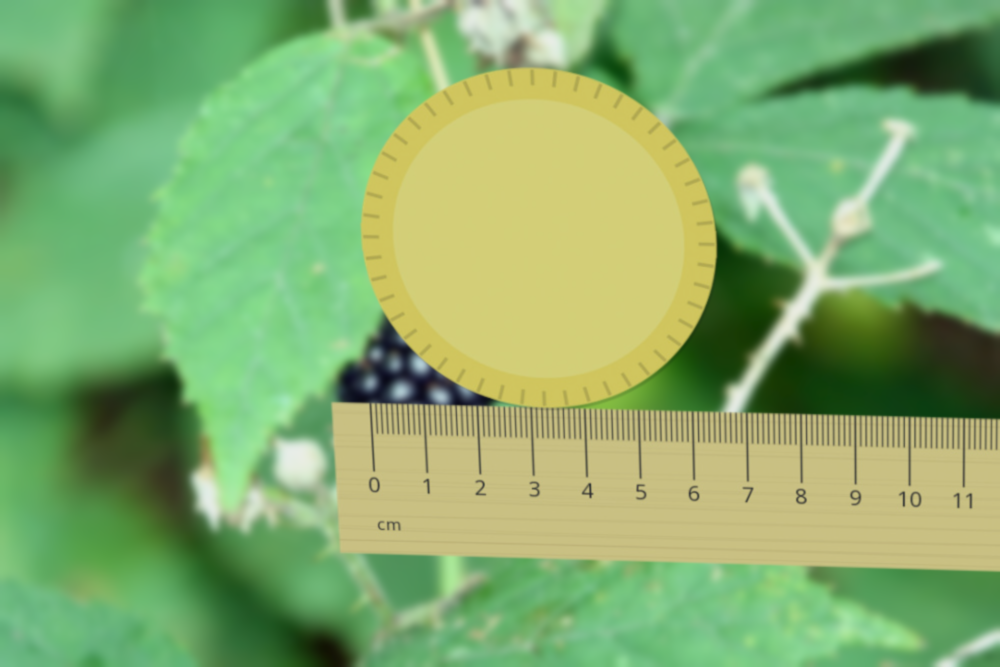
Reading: 6.5 cm
